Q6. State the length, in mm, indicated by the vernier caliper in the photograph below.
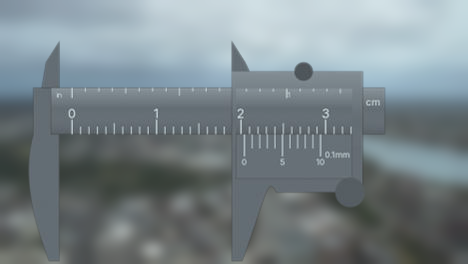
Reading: 20.4 mm
